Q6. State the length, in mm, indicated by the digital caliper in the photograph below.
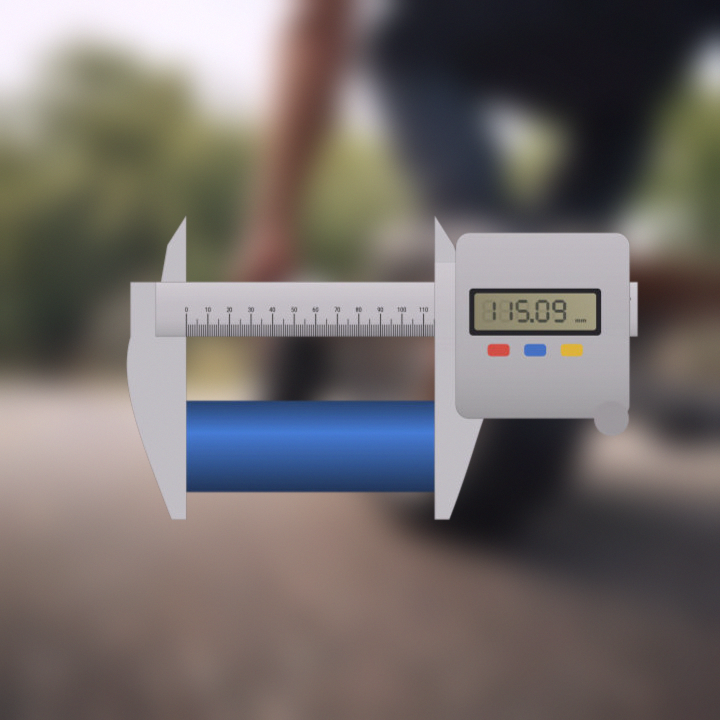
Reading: 115.09 mm
